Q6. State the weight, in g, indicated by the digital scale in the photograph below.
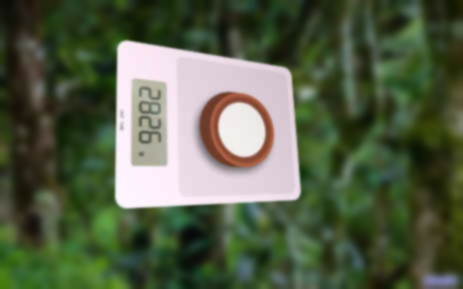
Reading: 2826 g
